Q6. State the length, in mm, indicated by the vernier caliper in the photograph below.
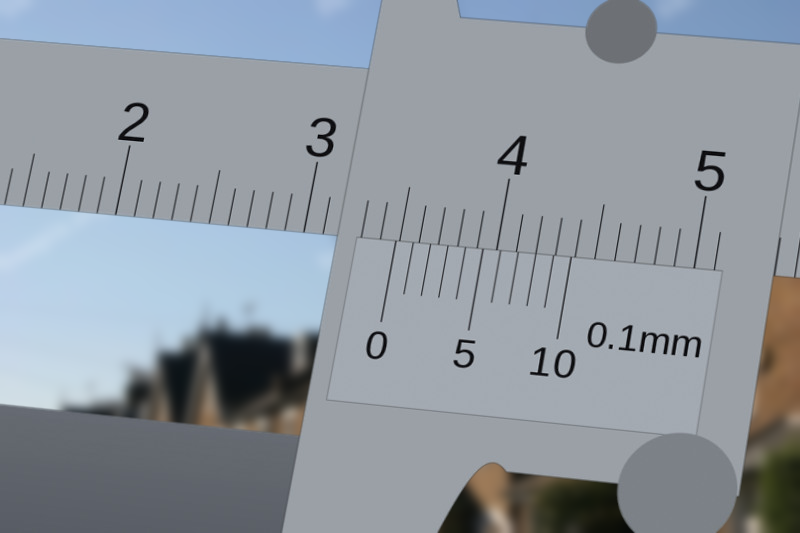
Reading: 34.8 mm
